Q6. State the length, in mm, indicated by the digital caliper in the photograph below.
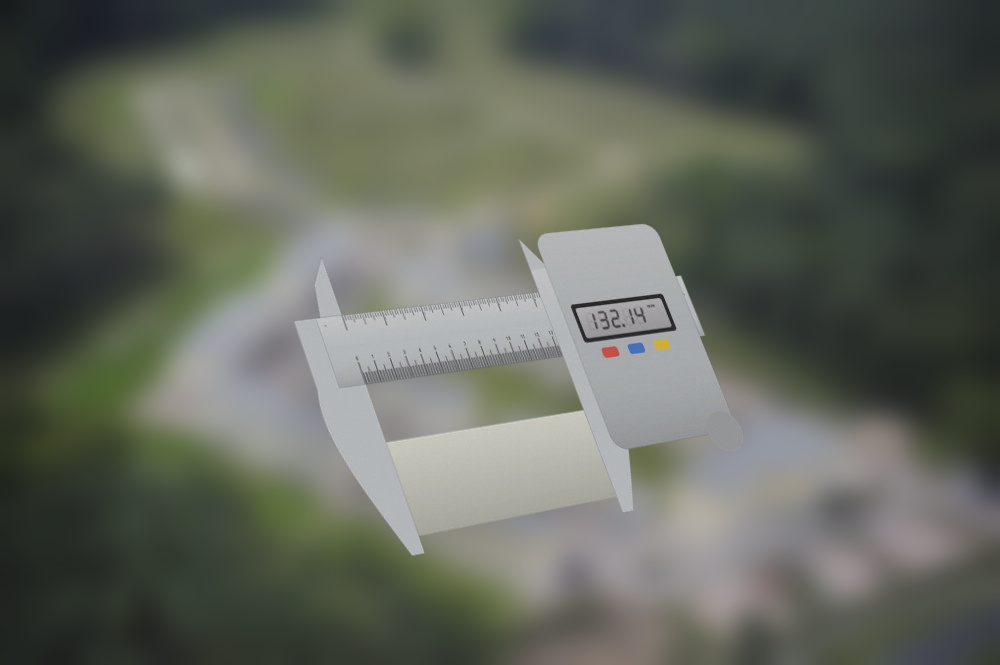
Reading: 132.14 mm
